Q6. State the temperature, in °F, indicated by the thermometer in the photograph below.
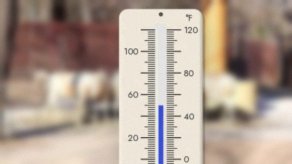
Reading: 50 °F
